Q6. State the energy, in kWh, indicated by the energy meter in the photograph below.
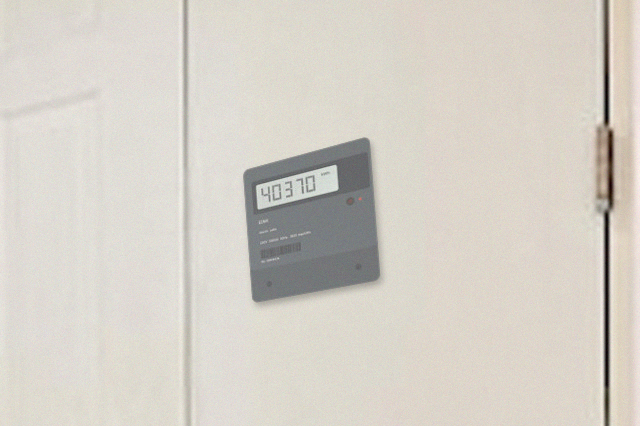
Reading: 40370 kWh
